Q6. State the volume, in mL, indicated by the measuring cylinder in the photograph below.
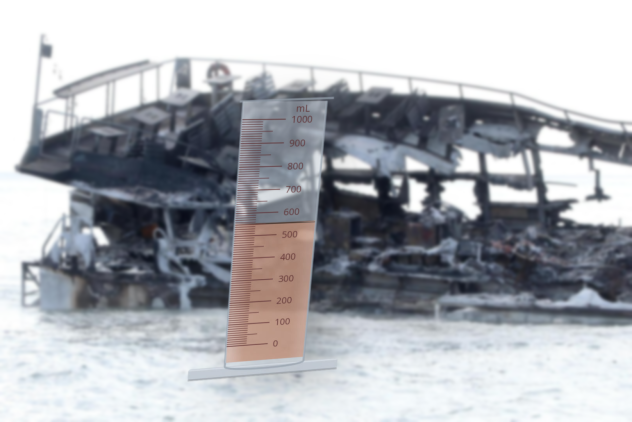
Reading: 550 mL
